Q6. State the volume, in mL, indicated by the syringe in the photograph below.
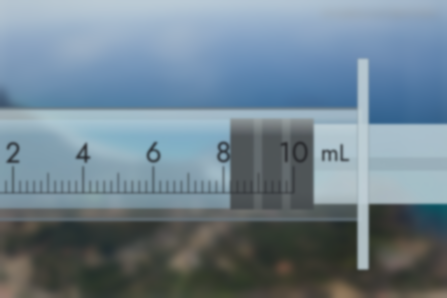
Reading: 8.2 mL
